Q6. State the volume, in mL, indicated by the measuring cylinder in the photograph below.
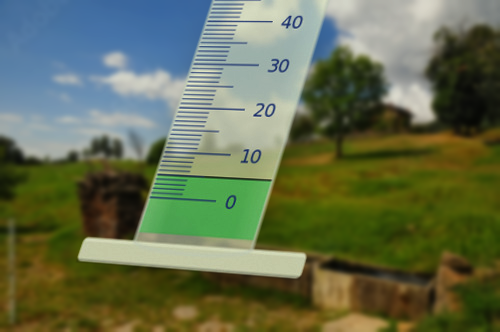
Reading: 5 mL
